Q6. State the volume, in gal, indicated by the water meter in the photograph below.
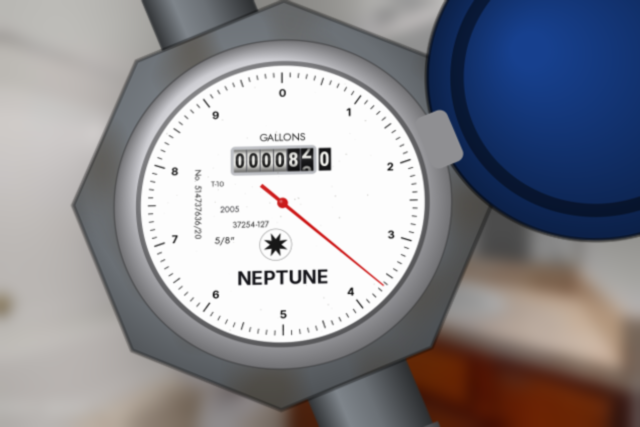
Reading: 823.6 gal
